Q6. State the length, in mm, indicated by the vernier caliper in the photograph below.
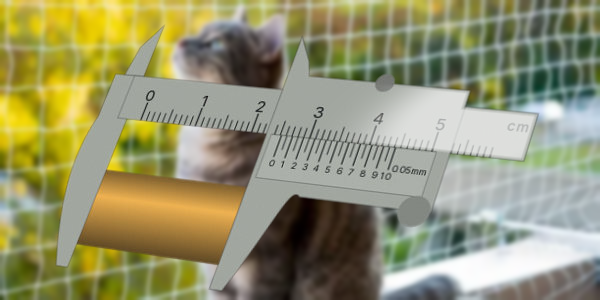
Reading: 25.2 mm
